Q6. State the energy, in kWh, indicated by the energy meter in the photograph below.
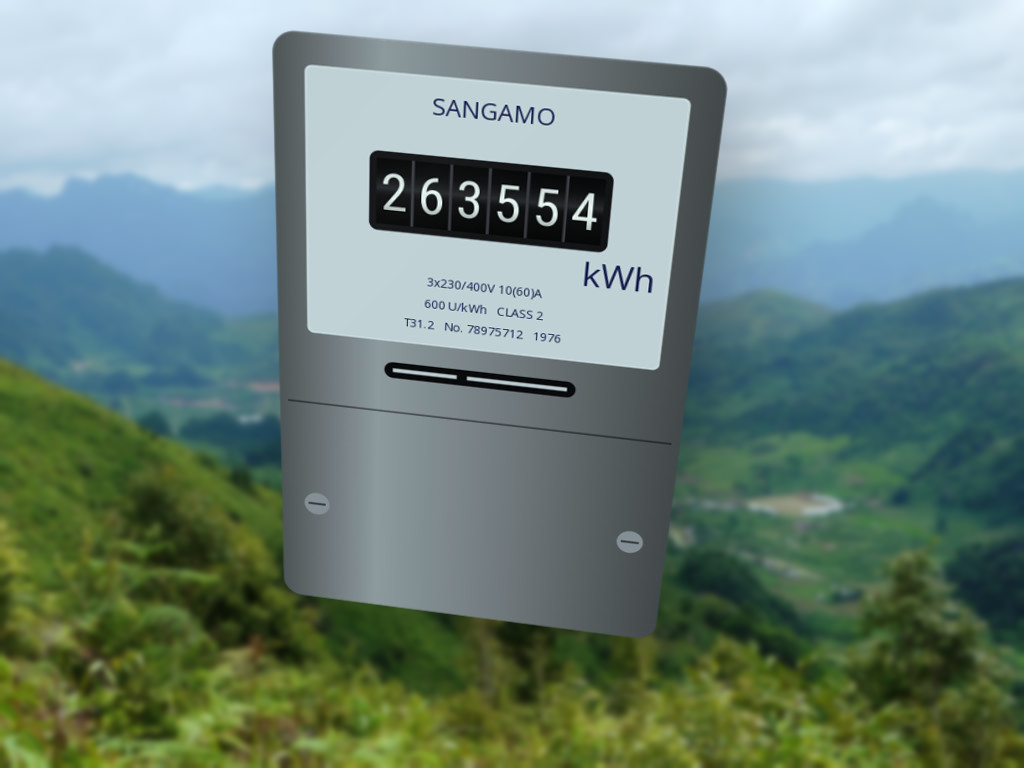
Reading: 263554 kWh
